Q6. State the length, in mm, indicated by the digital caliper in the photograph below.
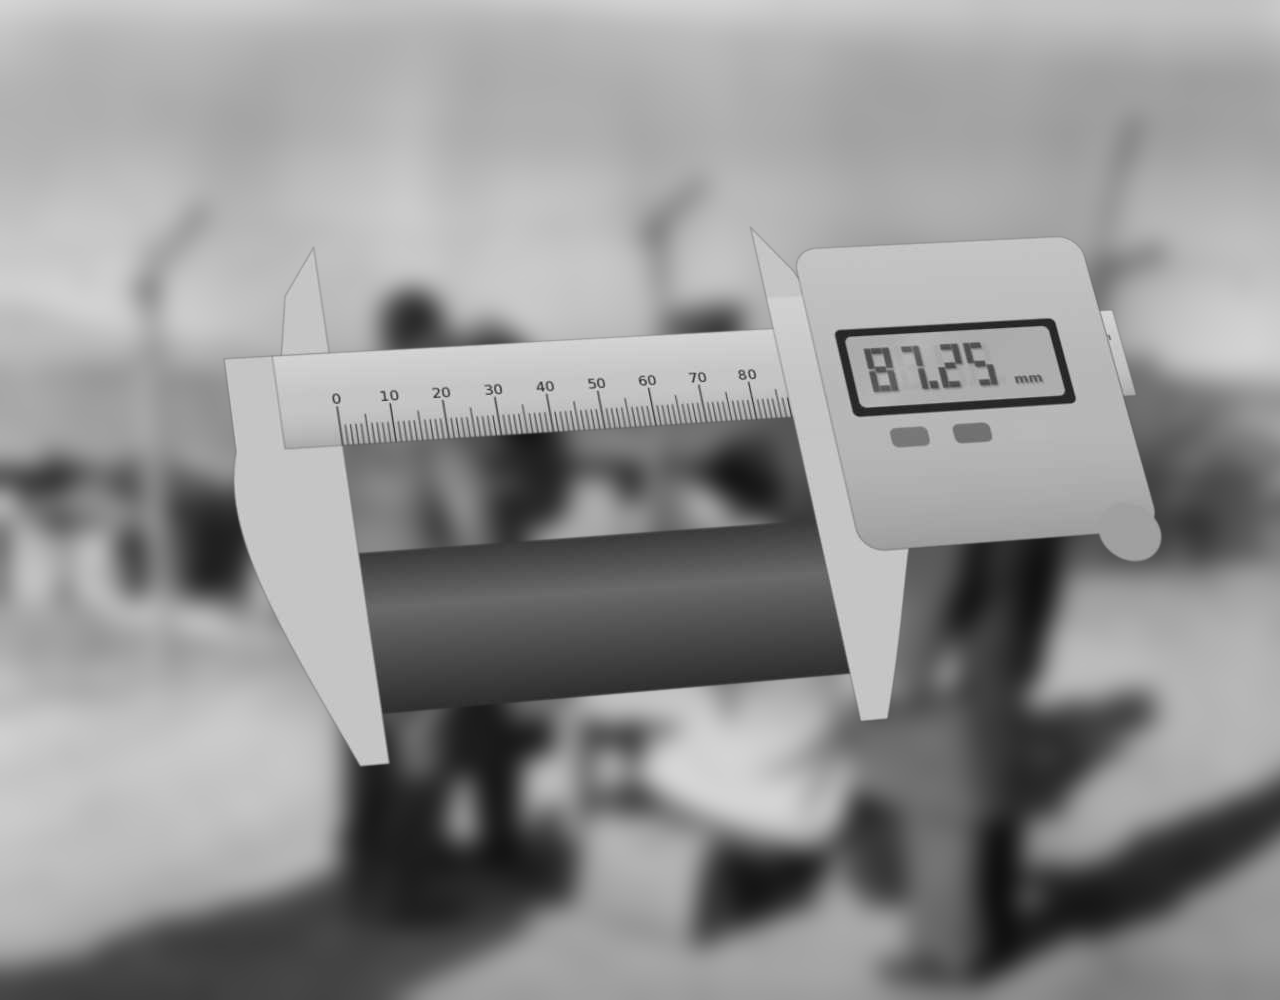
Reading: 87.25 mm
